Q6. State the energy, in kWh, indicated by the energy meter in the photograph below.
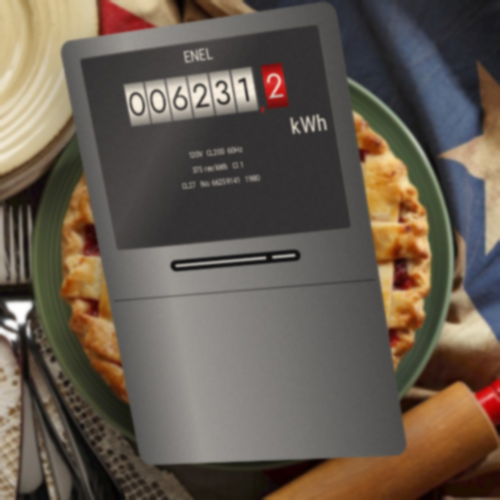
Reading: 6231.2 kWh
